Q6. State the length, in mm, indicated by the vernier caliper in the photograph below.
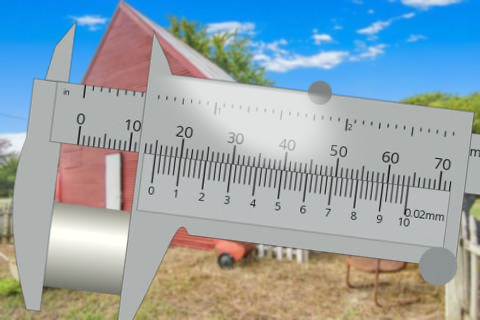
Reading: 15.0 mm
